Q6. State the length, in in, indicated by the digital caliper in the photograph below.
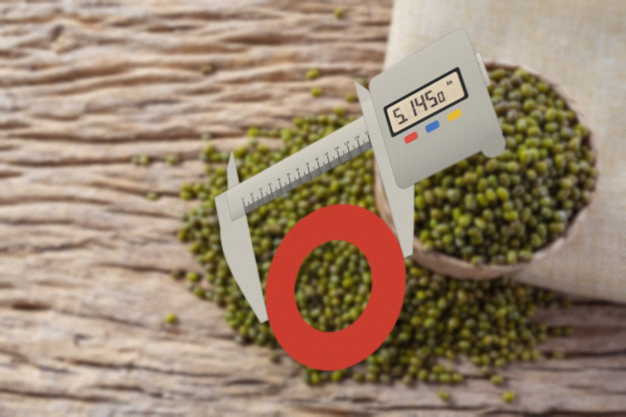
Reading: 5.1450 in
